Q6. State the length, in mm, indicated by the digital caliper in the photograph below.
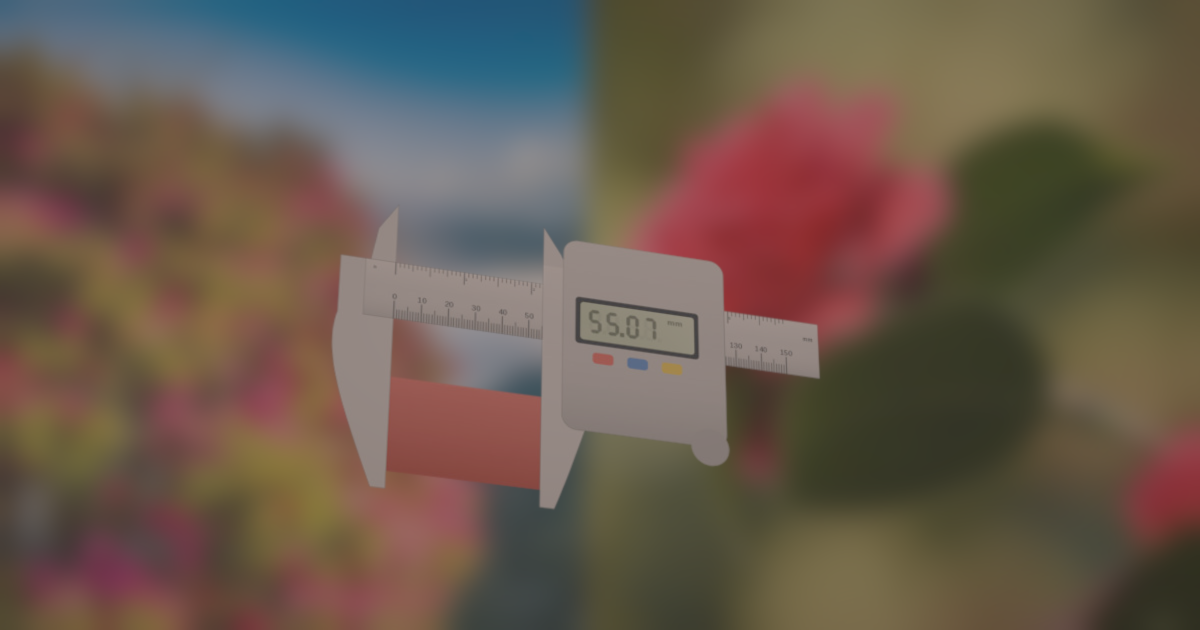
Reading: 55.07 mm
